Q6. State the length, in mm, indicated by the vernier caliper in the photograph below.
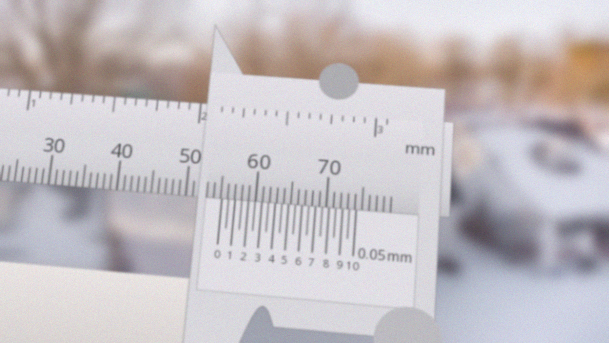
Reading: 55.2 mm
